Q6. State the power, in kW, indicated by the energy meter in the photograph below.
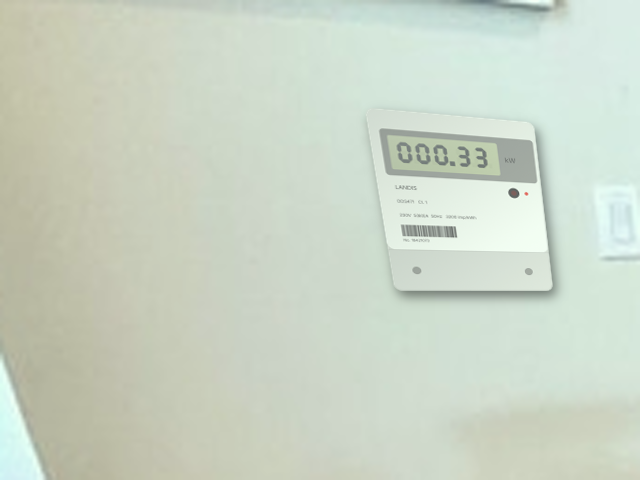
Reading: 0.33 kW
